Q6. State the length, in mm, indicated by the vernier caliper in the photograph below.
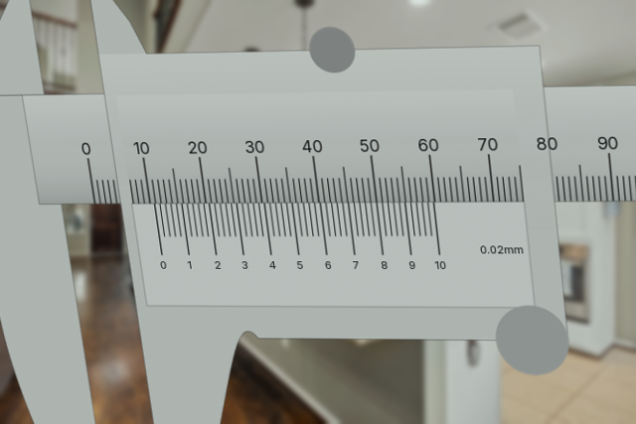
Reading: 10.8 mm
